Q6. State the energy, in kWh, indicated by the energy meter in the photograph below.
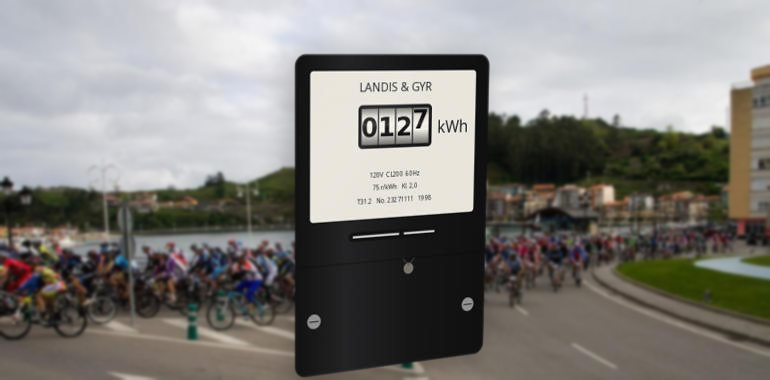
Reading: 127 kWh
